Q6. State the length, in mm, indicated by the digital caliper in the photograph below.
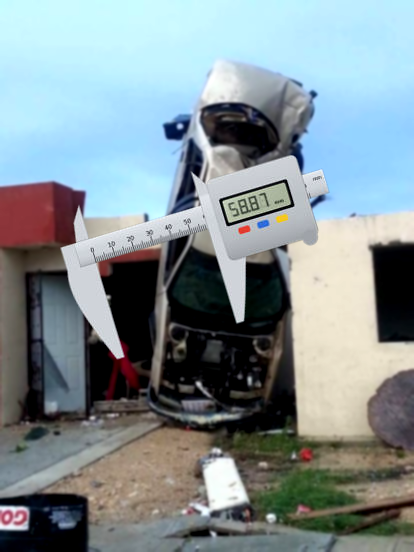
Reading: 58.87 mm
